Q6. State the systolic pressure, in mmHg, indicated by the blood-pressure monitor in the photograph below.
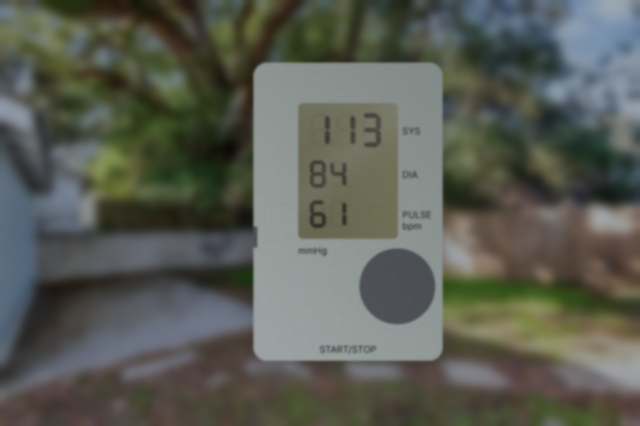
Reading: 113 mmHg
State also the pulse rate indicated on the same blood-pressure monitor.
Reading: 61 bpm
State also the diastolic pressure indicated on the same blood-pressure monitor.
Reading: 84 mmHg
